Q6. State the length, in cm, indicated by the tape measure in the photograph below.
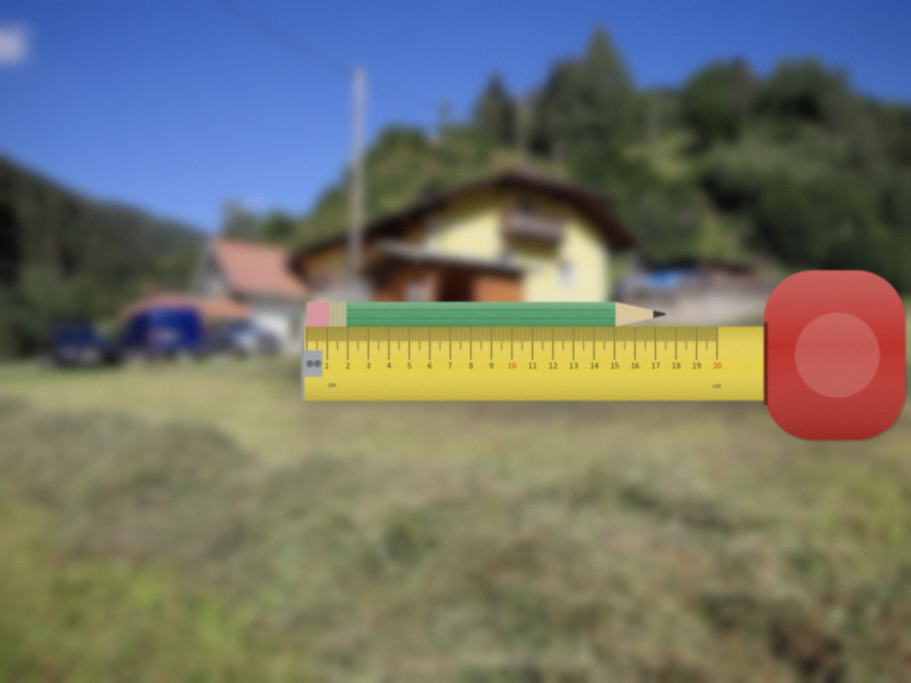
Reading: 17.5 cm
